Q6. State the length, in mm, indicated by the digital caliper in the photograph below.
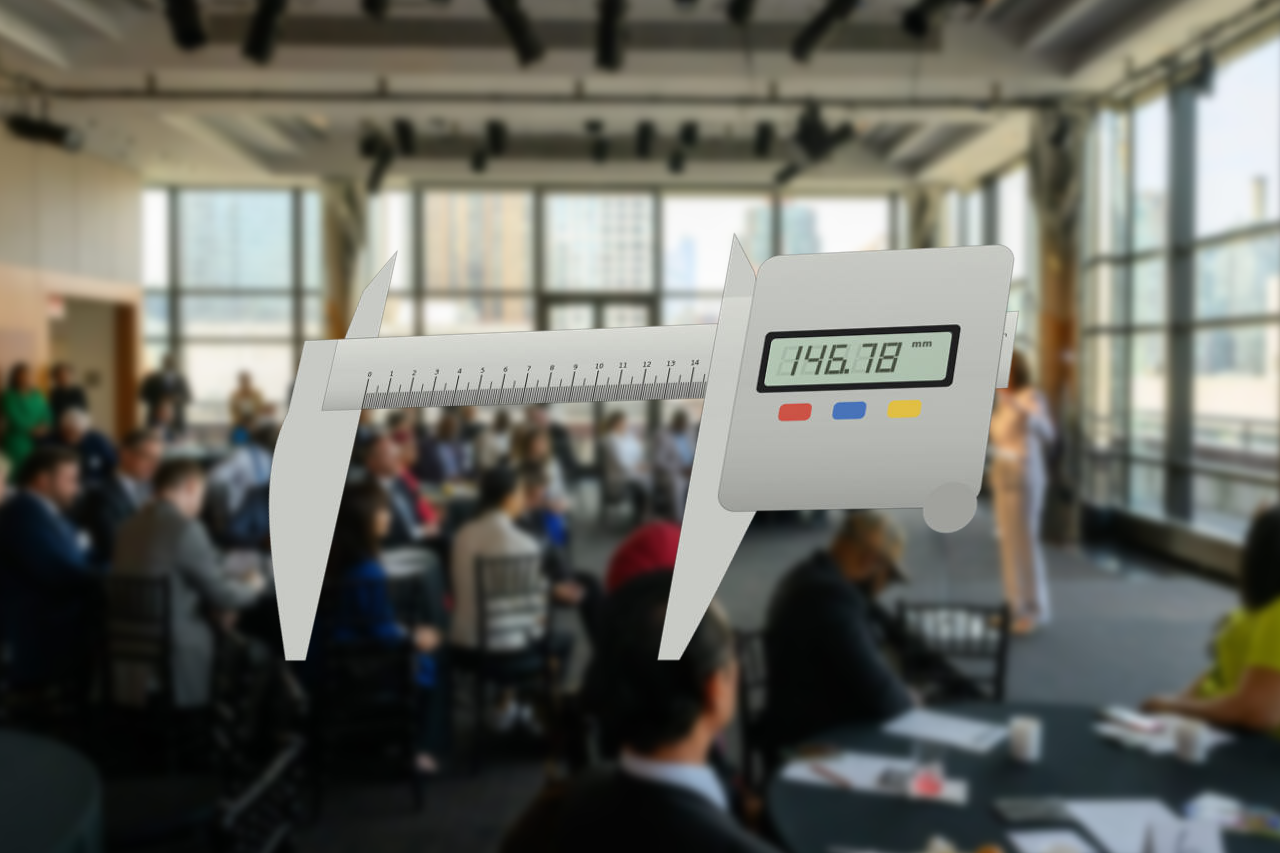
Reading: 146.78 mm
